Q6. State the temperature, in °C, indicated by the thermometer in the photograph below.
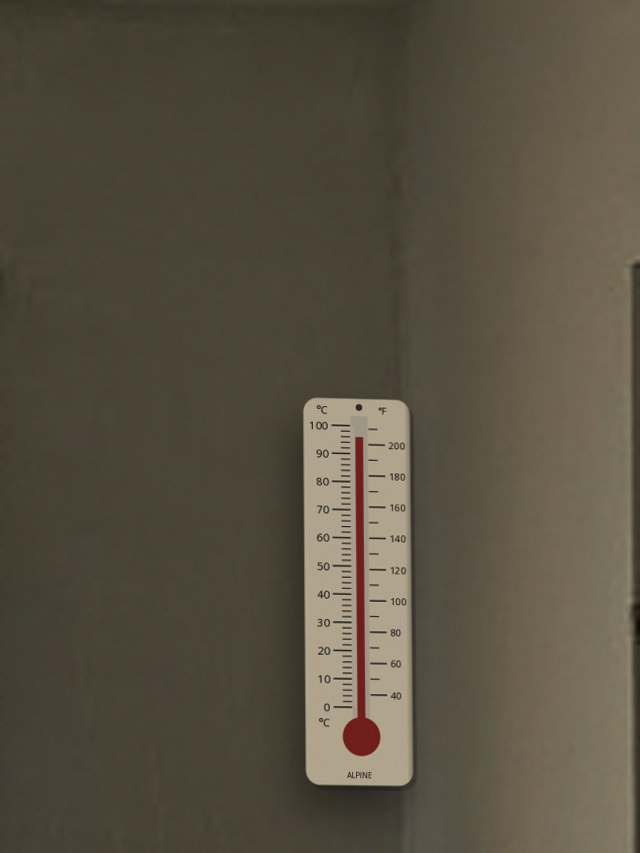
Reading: 96 °C
